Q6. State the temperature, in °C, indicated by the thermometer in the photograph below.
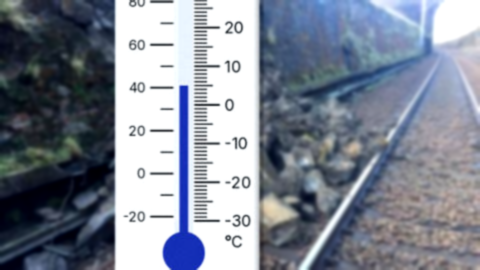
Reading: 5 °C
